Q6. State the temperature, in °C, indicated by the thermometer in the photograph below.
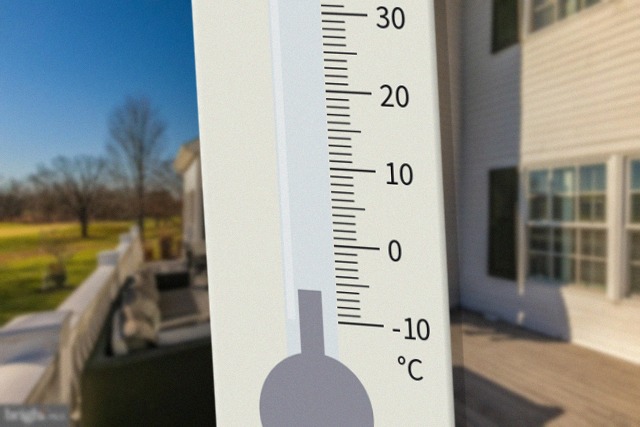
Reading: -6 °C
